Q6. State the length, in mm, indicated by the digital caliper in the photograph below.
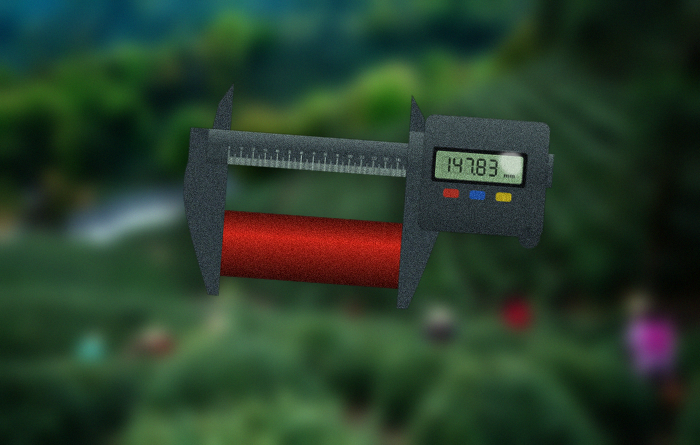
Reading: 147.83 mm
